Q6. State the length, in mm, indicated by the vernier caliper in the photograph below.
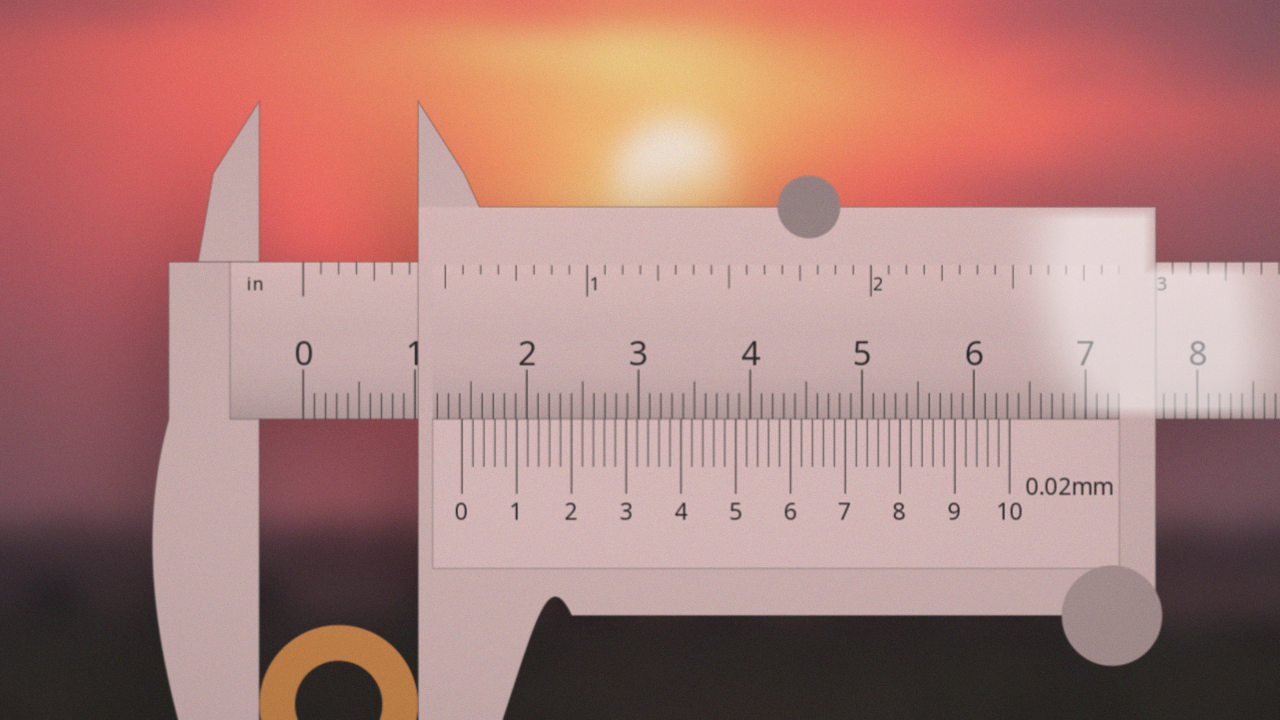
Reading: 14.2 mm
